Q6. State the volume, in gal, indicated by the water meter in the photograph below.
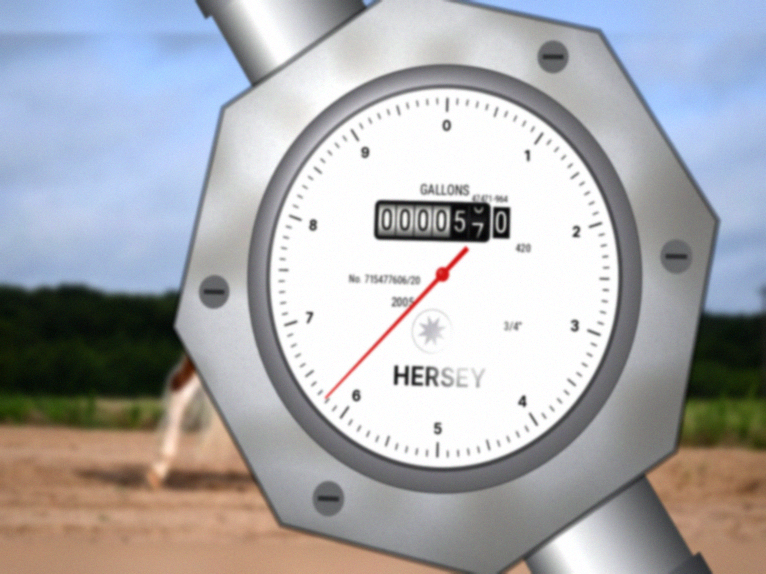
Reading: 566.2 gal
